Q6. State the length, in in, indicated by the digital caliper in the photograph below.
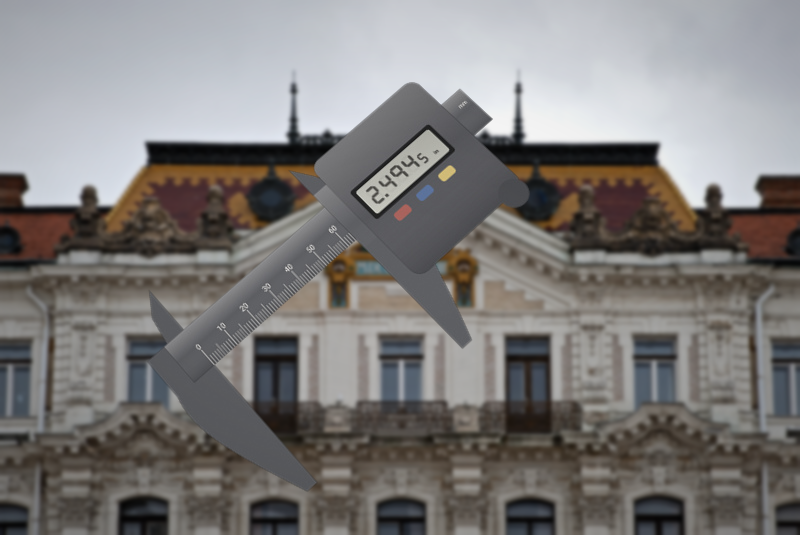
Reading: 2.4945 in
